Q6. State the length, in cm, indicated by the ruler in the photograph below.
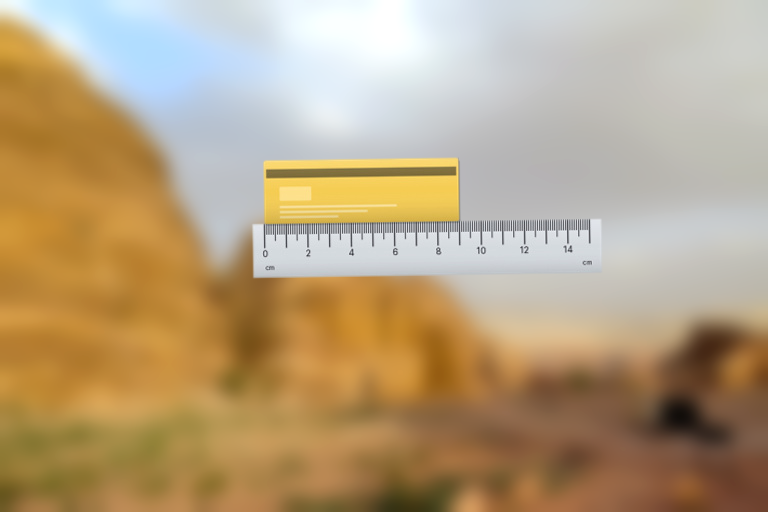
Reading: 9 cm
